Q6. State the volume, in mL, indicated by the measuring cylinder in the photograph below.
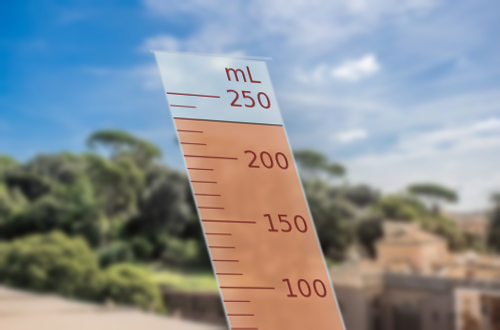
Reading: 230 mL
